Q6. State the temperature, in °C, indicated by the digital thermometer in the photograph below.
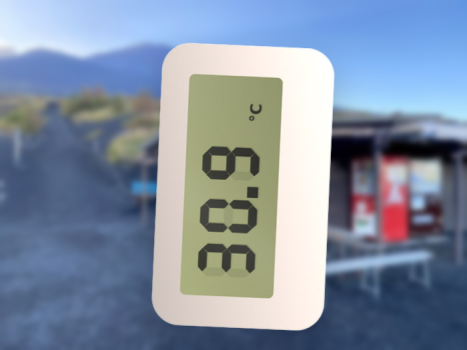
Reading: 30.9 °C
